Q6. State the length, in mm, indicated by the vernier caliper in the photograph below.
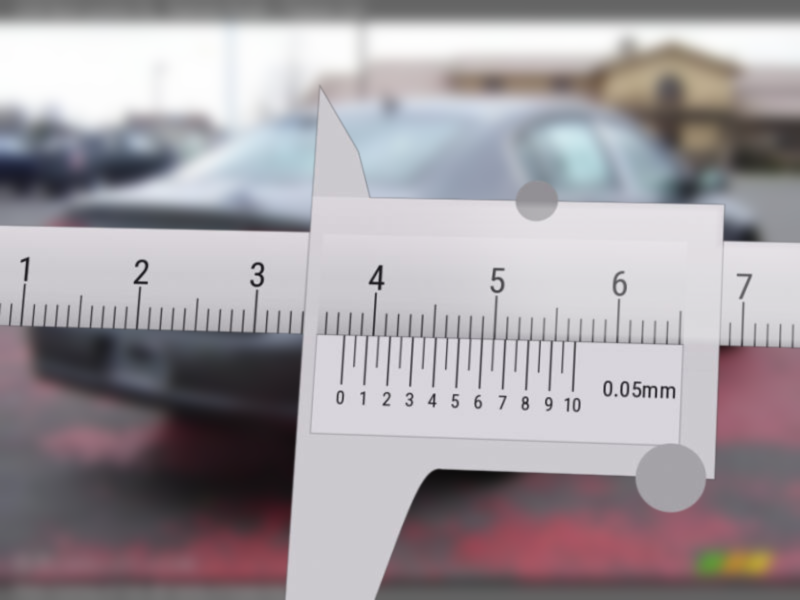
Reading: 37.6 mm
